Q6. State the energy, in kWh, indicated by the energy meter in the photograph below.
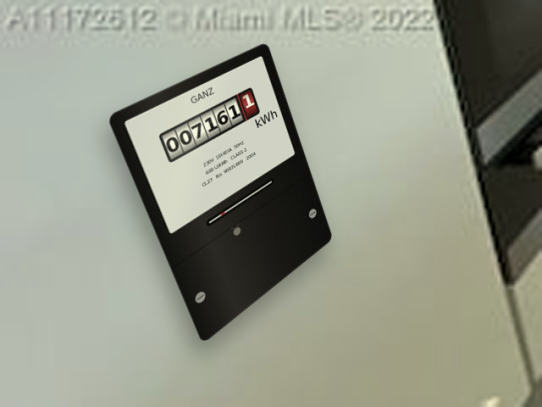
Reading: 7161.1 kWh
